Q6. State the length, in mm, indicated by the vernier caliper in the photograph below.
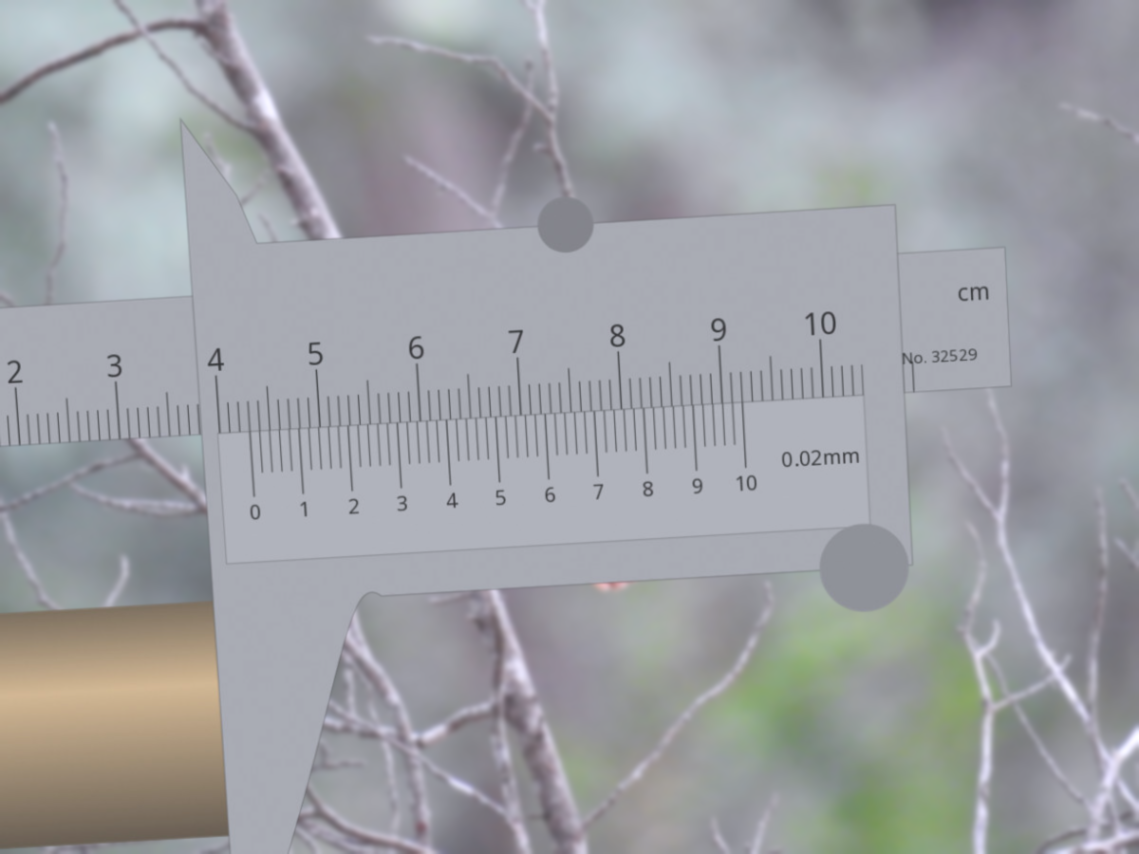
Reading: 43.0 mm
